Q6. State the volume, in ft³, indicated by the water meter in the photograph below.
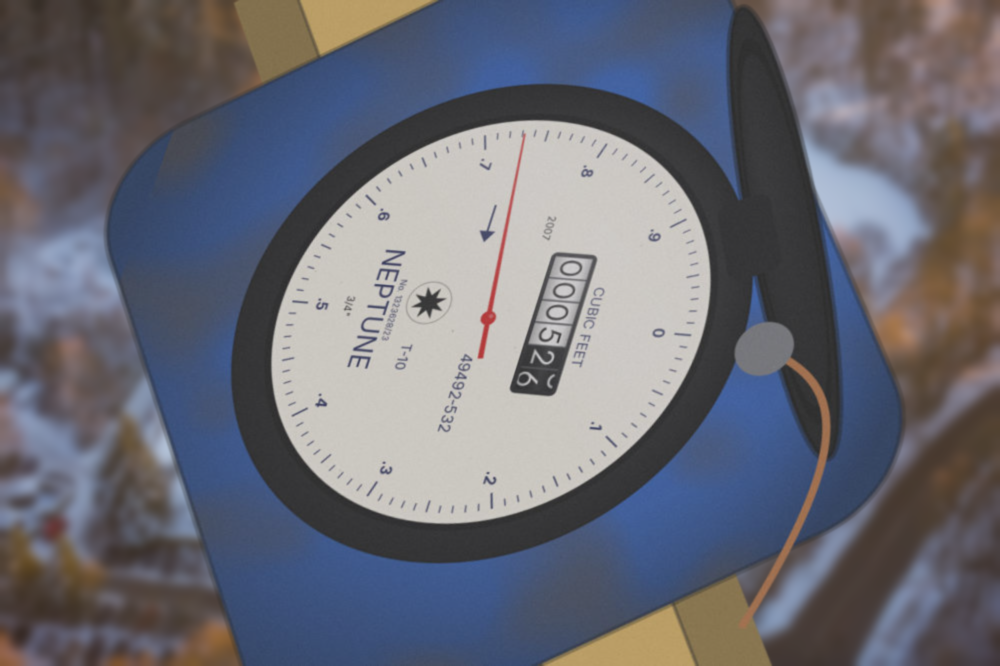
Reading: 525.73 ft³
